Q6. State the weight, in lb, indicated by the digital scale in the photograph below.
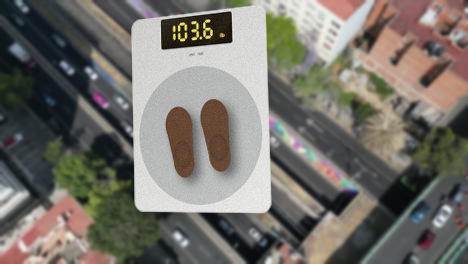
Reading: 103.6 lb
